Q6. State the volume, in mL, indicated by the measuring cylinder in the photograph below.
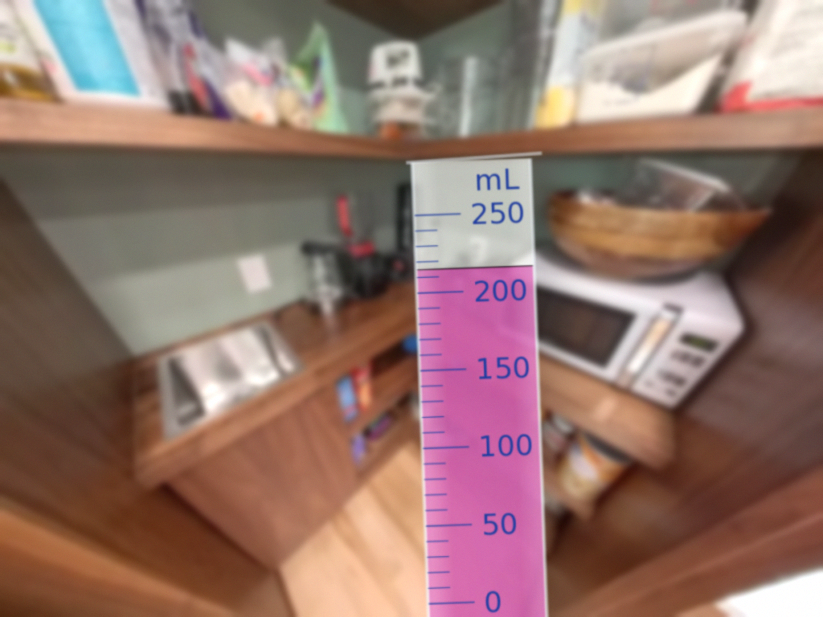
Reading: 215 mL
